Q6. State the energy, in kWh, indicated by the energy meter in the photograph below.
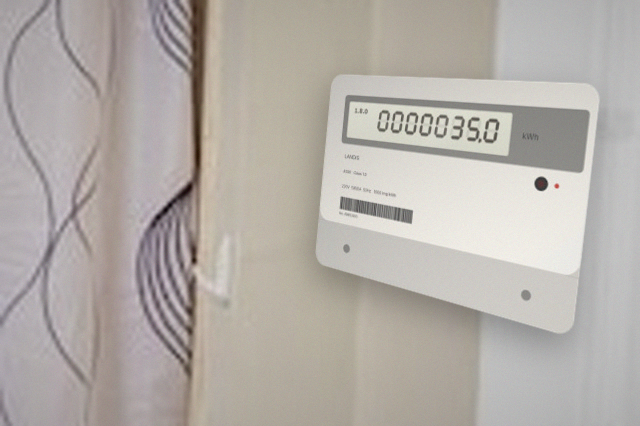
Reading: 35.0 kWh
